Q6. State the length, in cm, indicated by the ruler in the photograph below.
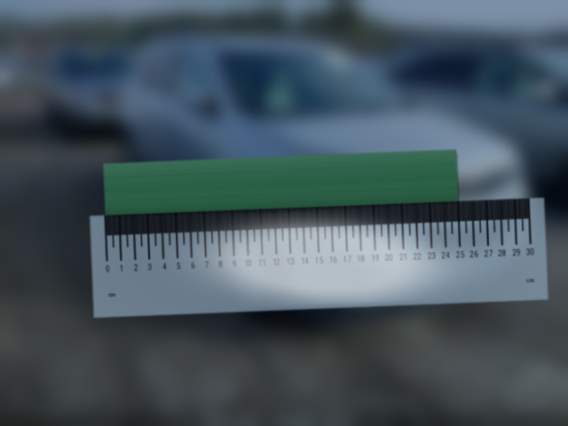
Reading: 25 cm
